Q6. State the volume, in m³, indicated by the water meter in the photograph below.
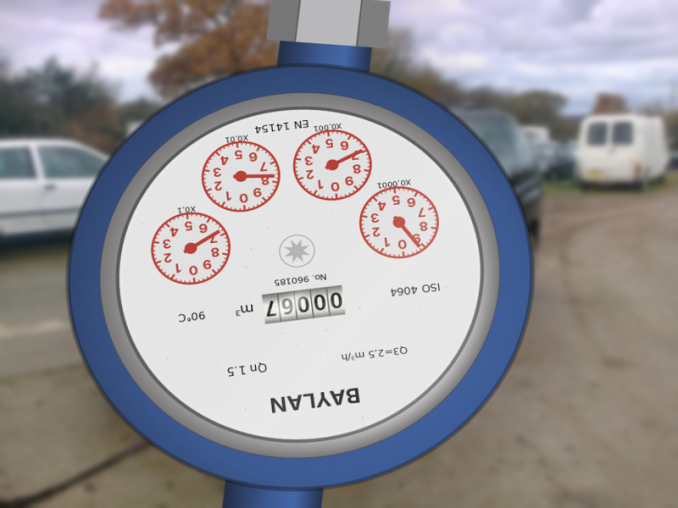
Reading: 67.6769 m³
